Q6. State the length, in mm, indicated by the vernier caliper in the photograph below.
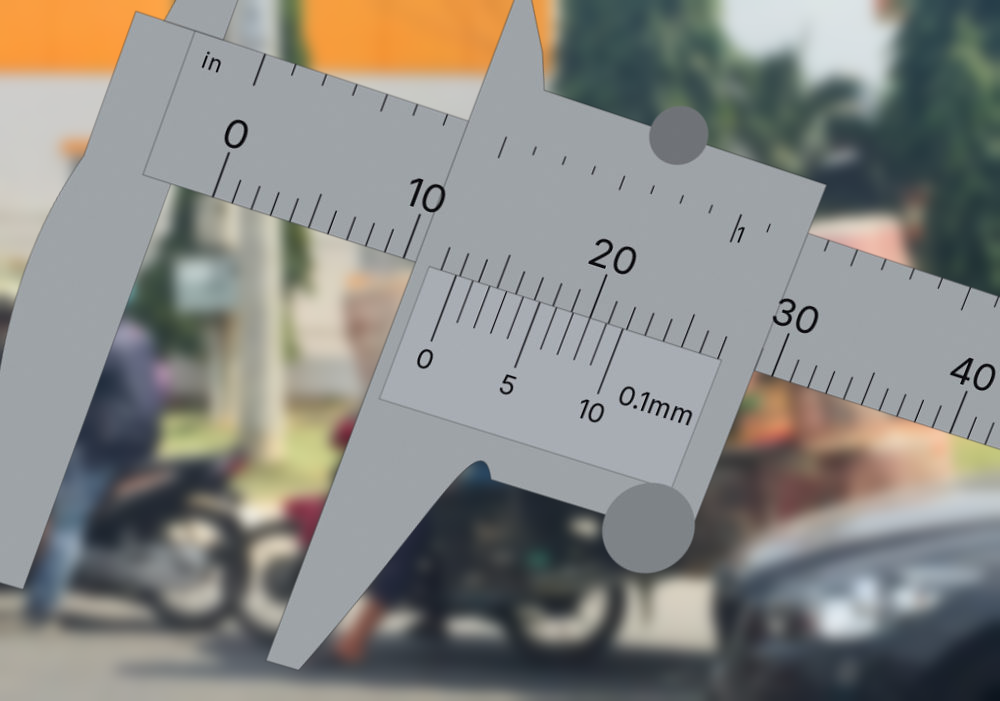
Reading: 12.8 mm
